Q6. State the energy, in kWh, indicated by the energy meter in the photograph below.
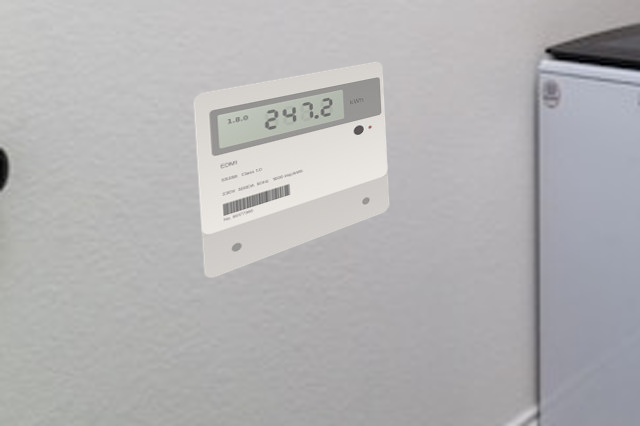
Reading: 247.2 kWh
